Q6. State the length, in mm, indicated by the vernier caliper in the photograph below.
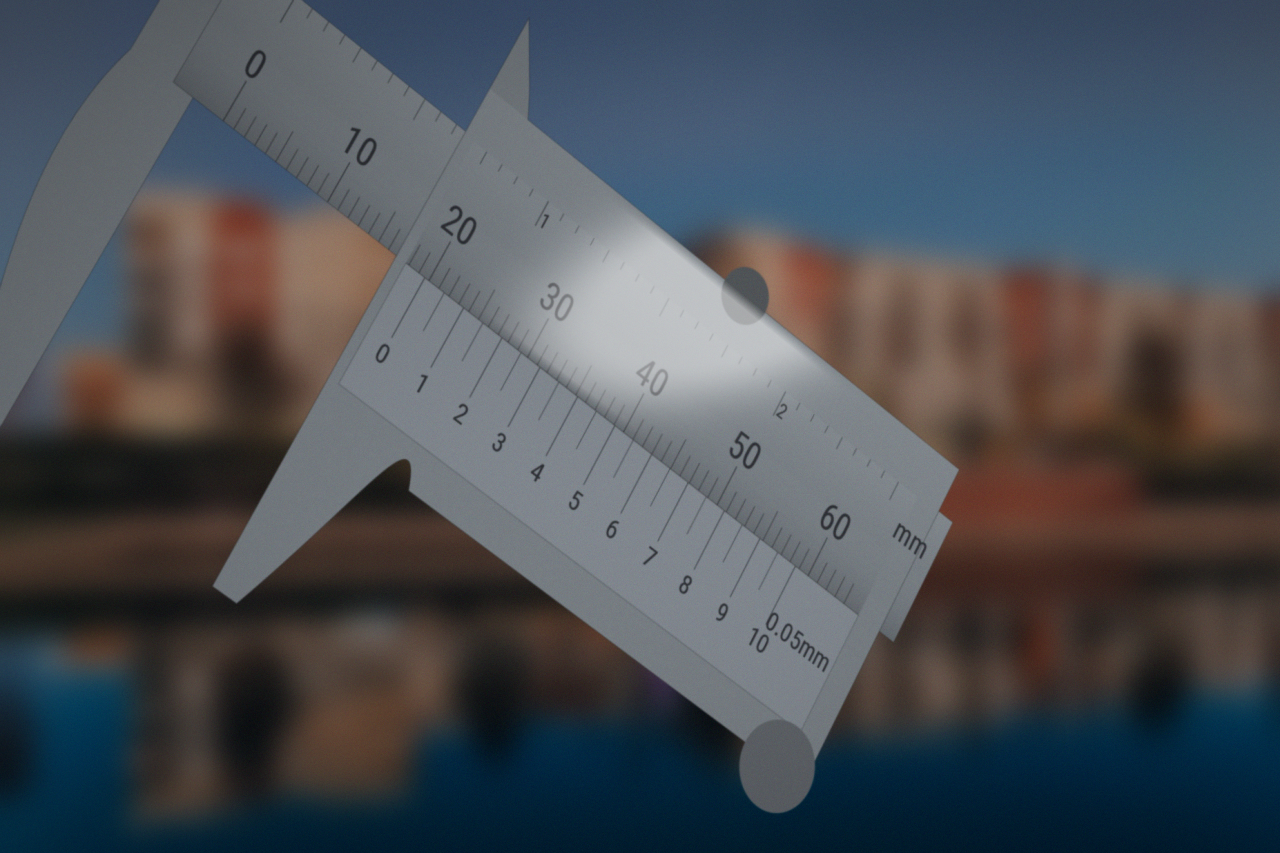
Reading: 19.6 mm
